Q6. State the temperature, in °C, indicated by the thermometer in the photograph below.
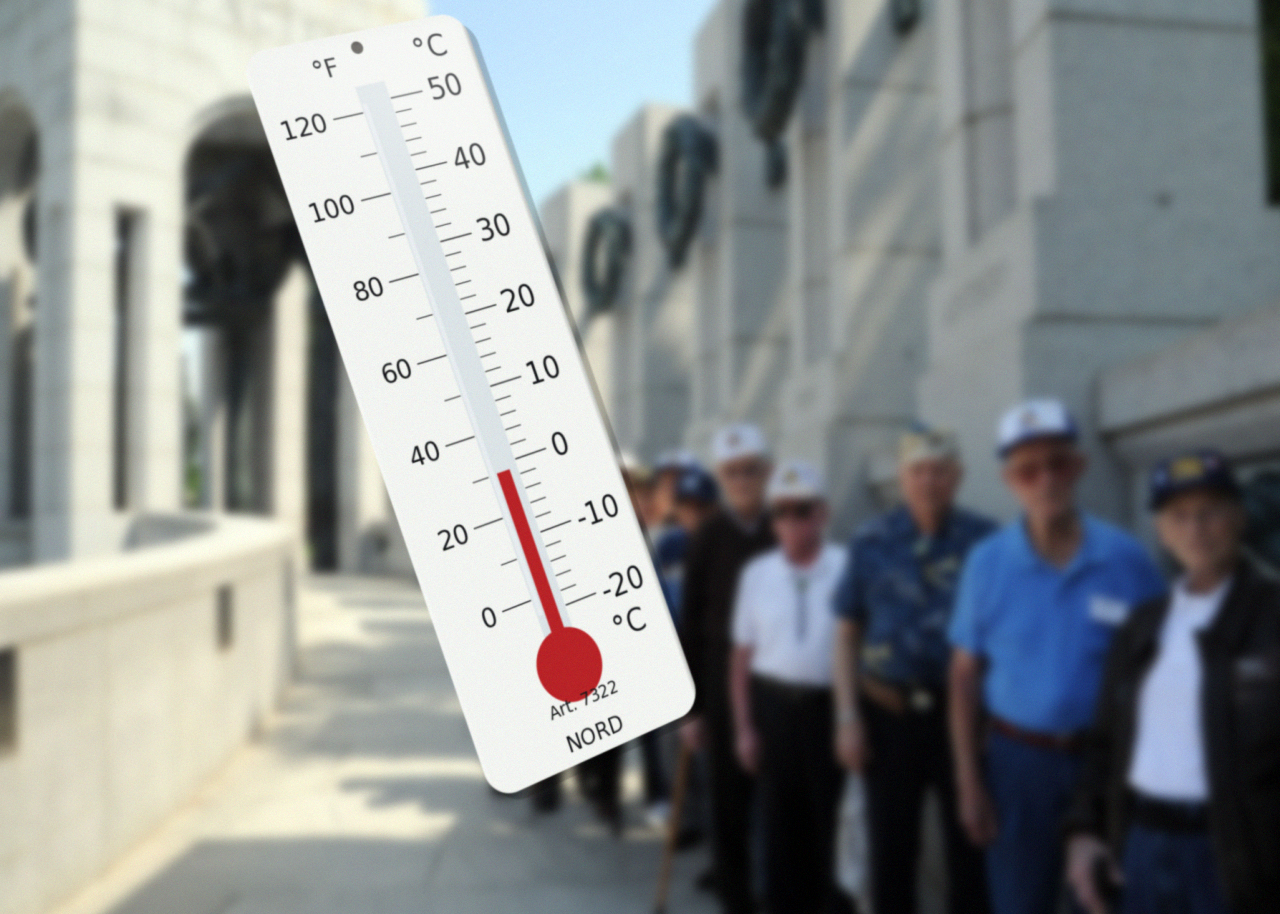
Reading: -1 °C
